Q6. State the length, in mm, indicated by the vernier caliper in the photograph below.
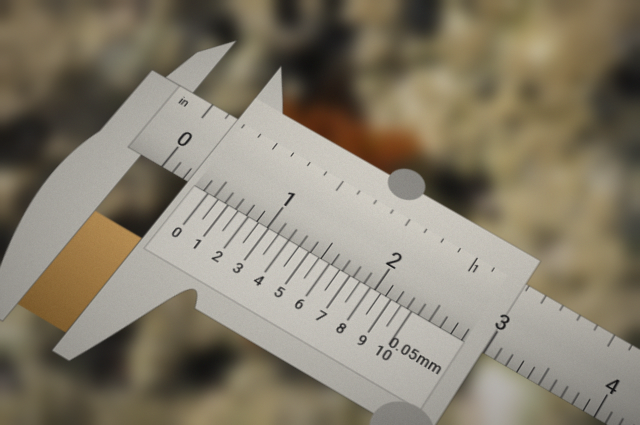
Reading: 4.4 mm
